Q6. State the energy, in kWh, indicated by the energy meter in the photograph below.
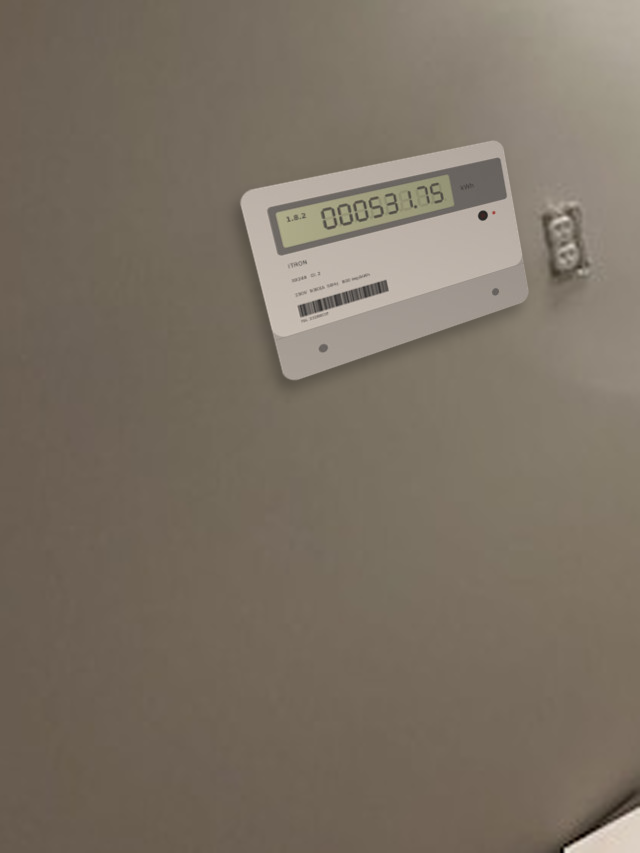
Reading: 531.75 kWh
